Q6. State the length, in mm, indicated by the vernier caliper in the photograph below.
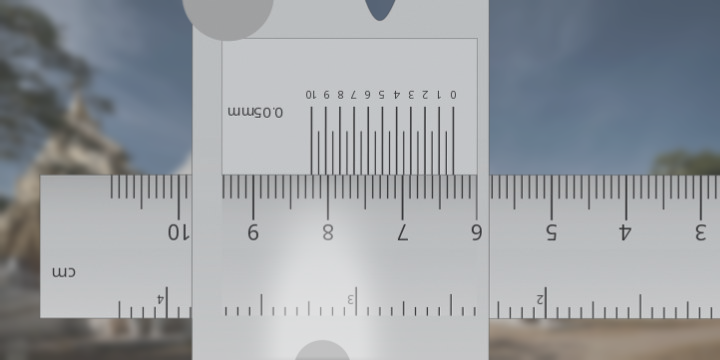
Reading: 63.2 mm
